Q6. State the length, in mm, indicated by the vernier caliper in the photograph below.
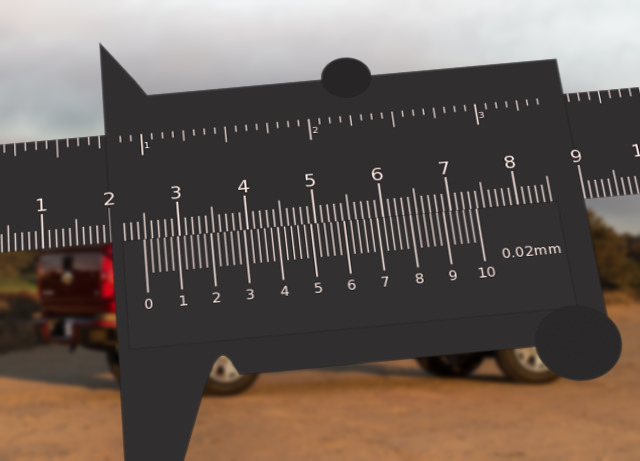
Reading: 24.8 mm
